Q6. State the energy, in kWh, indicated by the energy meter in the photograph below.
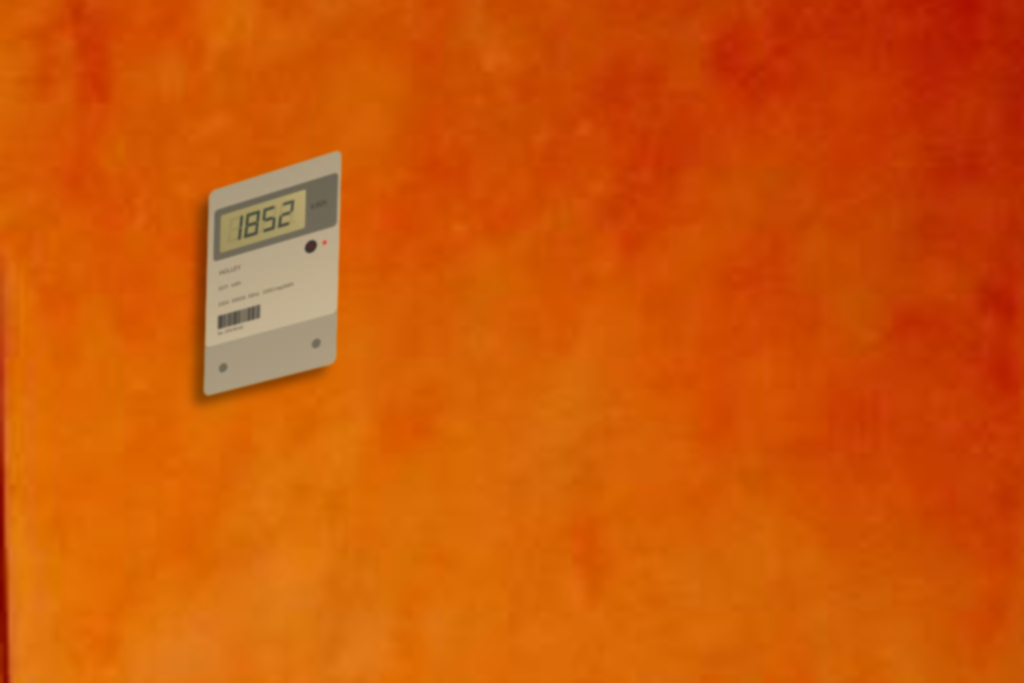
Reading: 1852 kWh
